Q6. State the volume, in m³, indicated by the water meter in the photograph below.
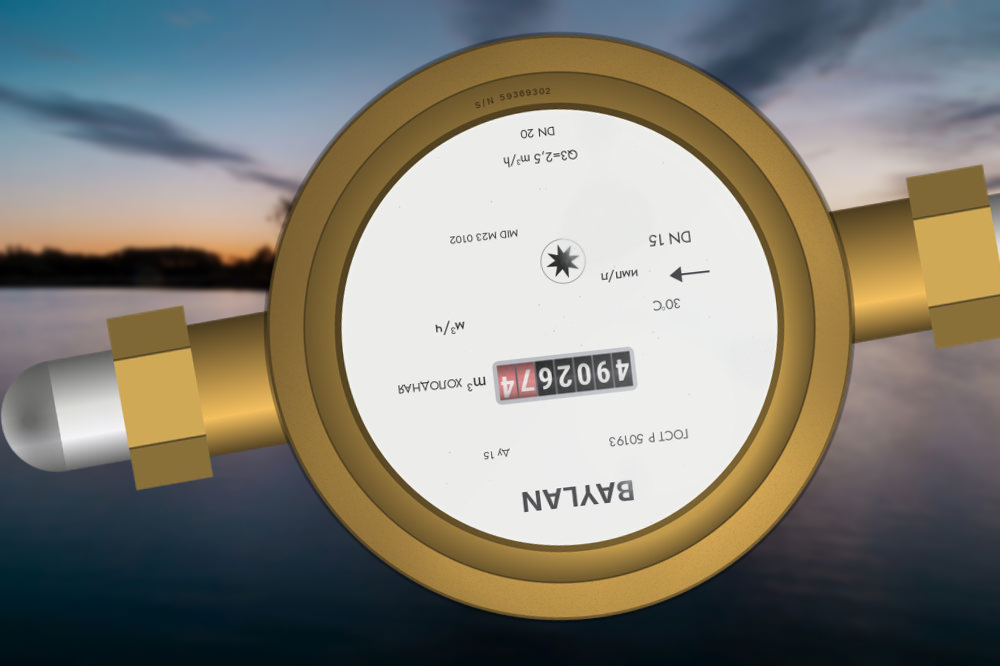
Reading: 49026.74 m³
